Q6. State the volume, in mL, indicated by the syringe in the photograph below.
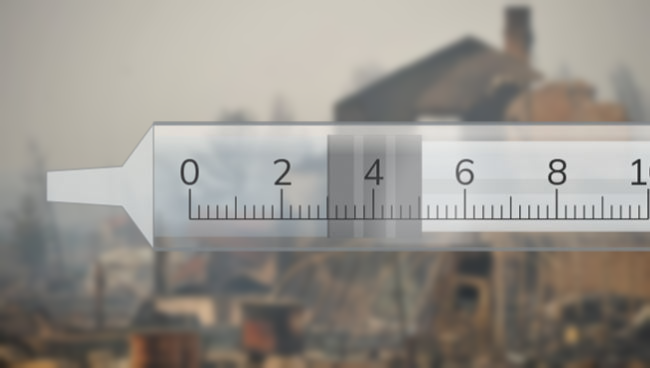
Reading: 3 mL
